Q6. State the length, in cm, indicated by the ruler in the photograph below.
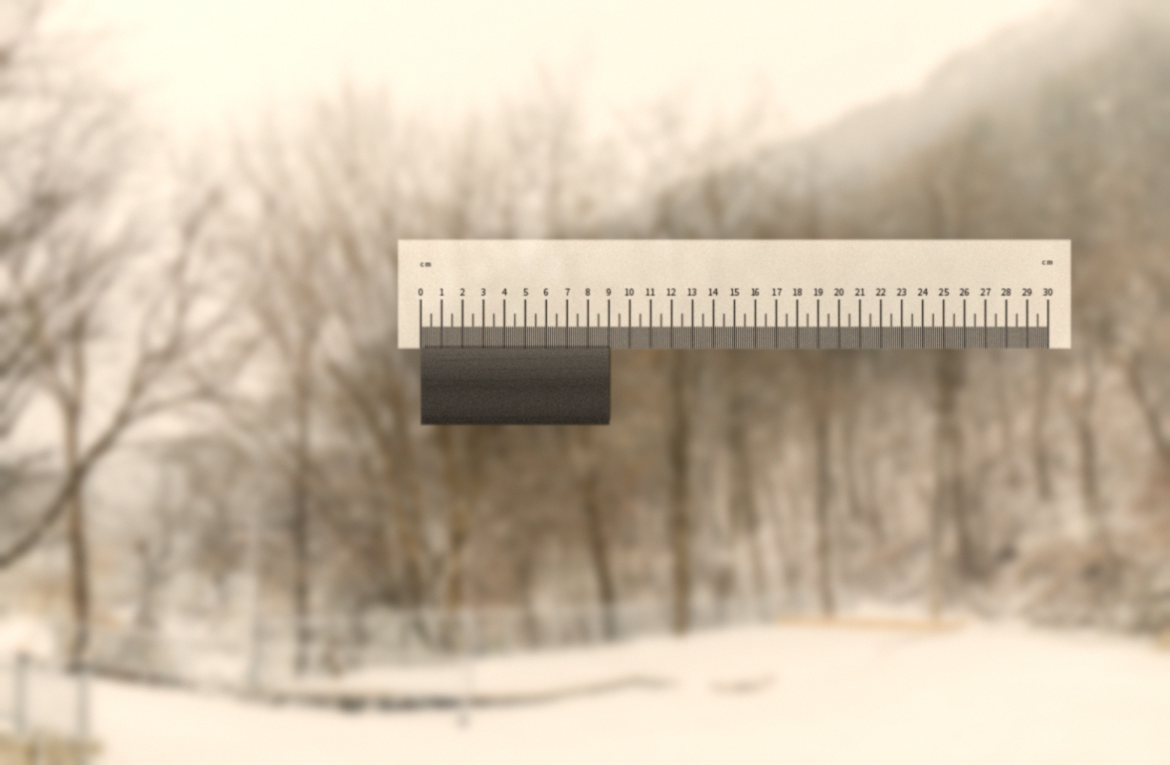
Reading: 9 cm
